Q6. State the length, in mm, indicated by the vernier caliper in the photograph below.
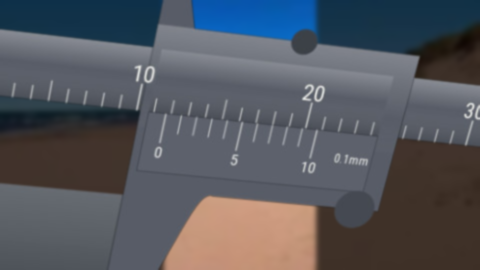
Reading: 11.7 mm
